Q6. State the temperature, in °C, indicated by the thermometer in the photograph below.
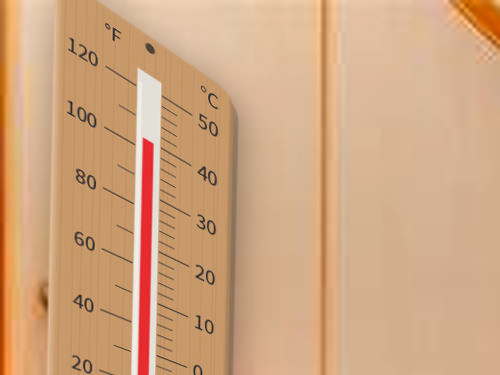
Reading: 40 °C
